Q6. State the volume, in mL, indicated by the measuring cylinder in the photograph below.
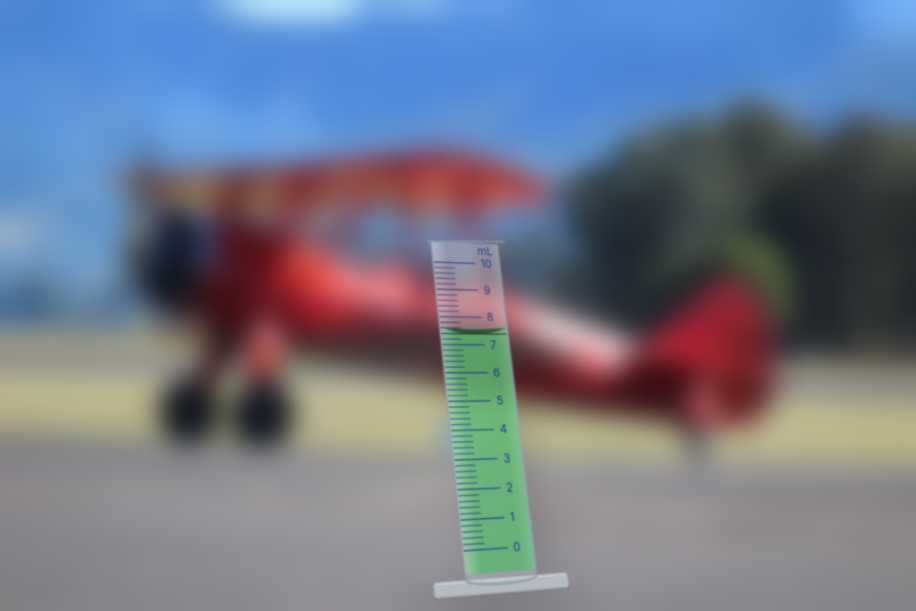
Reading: 7.4 mL
